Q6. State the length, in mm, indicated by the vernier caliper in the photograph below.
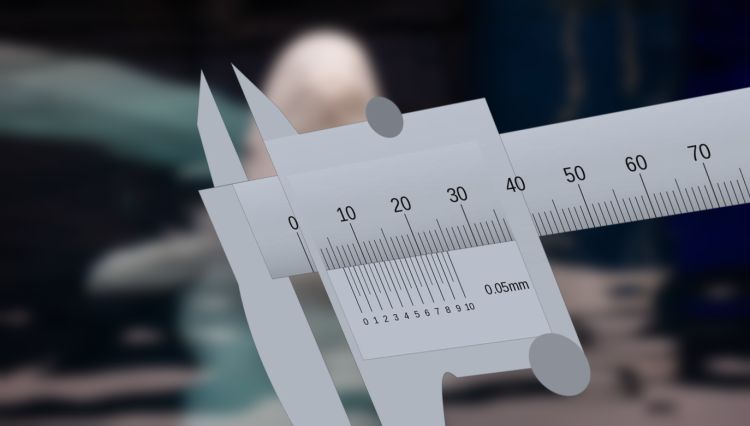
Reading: 5.6 mm
